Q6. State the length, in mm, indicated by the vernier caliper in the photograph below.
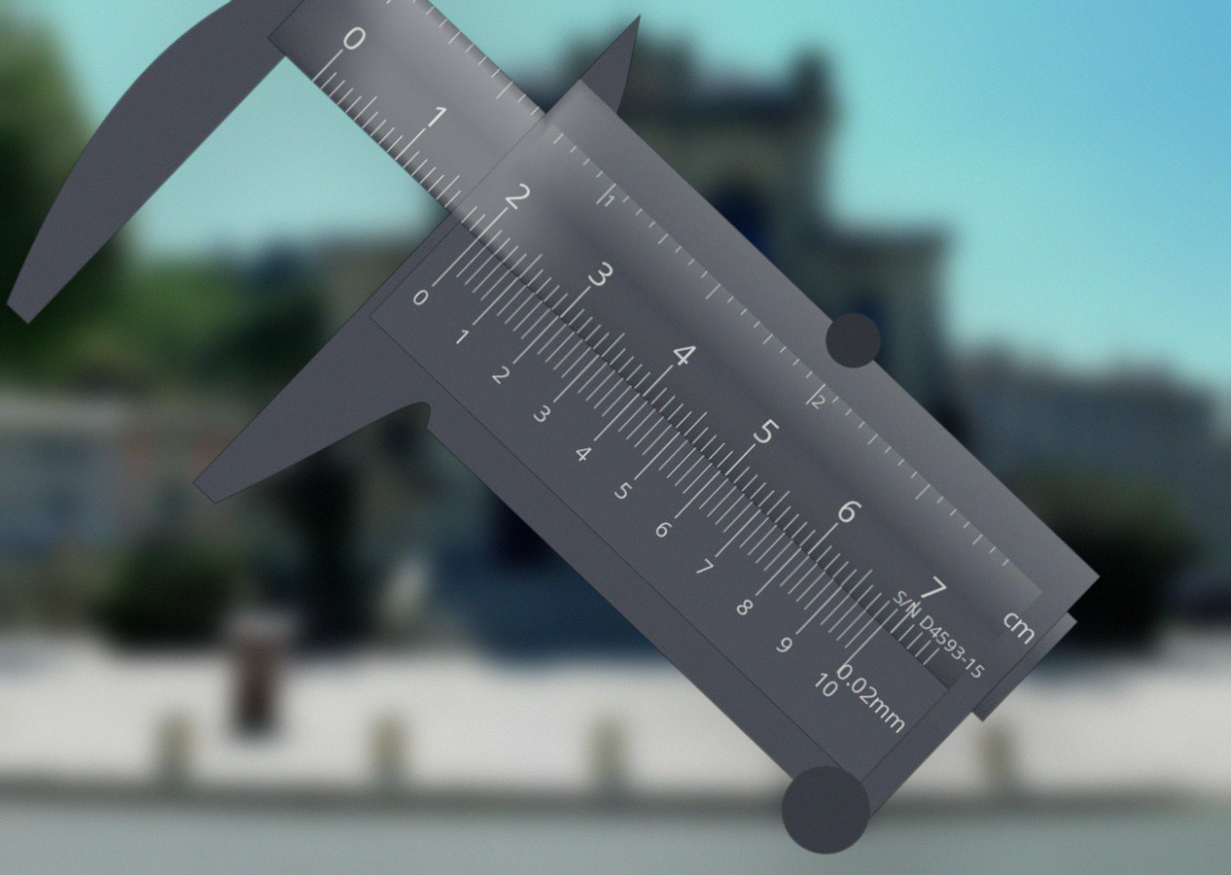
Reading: 20.0 mm
